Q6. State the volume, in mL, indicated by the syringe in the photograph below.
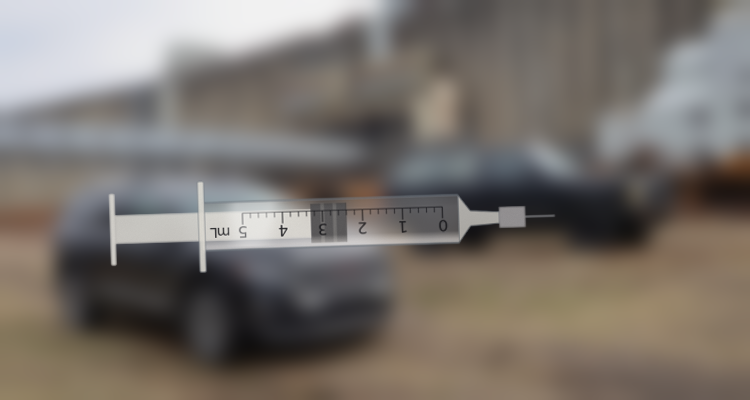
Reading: 2.4 mL
